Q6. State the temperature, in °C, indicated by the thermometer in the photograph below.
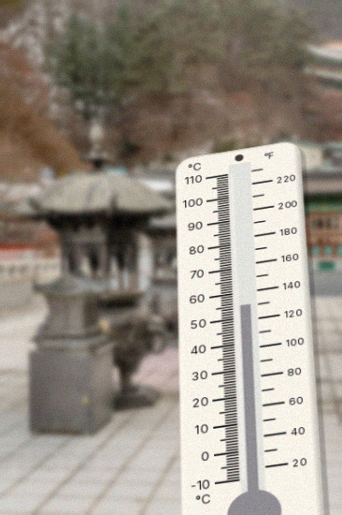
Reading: 55 °C
